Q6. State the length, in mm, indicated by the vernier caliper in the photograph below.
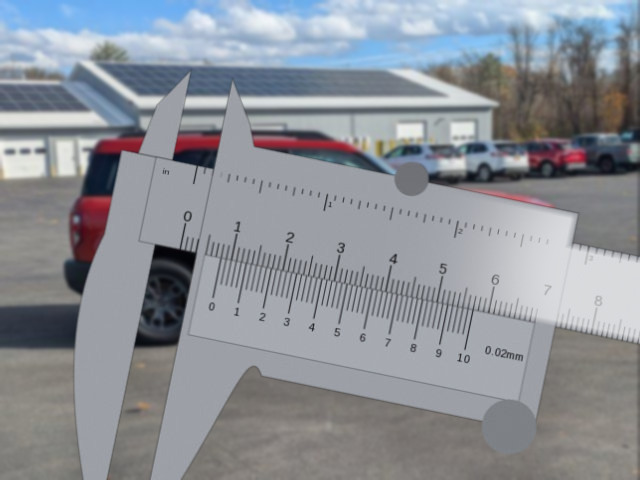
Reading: 8.0 mm
